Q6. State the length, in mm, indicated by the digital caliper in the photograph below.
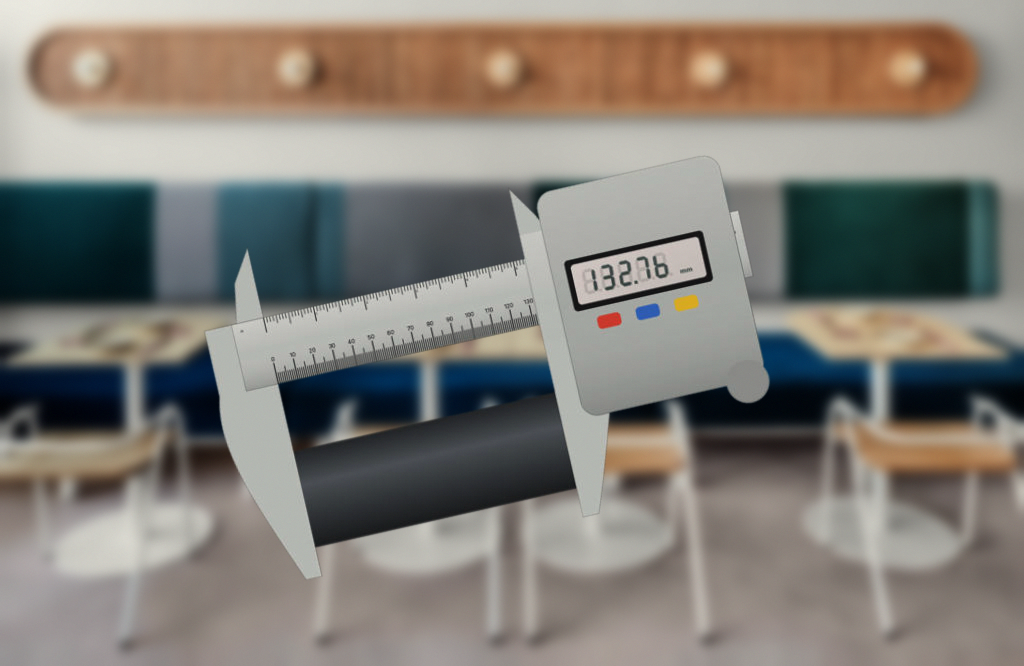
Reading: 132.76 mm
